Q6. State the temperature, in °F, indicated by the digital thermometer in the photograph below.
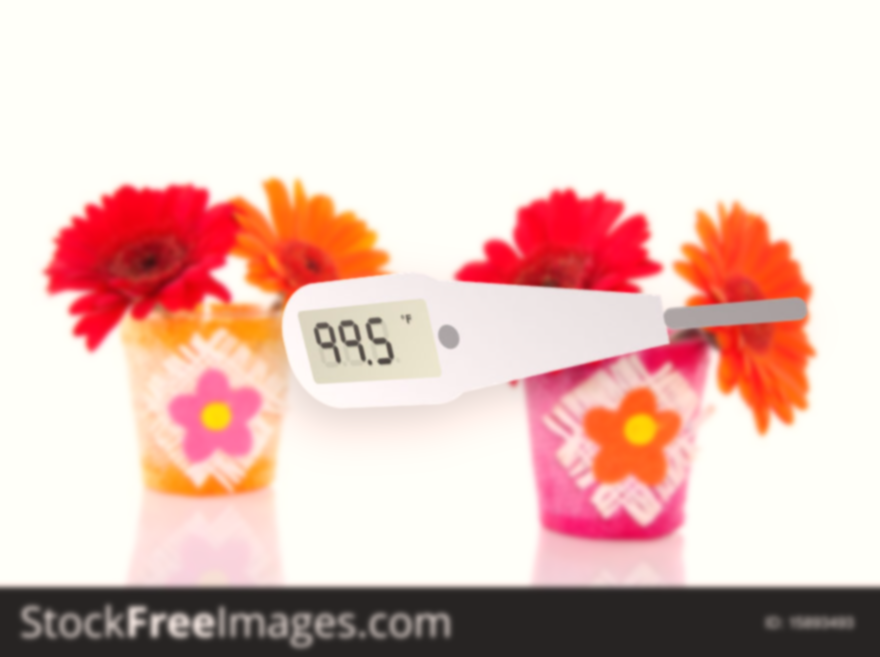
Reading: 99.5 °F
